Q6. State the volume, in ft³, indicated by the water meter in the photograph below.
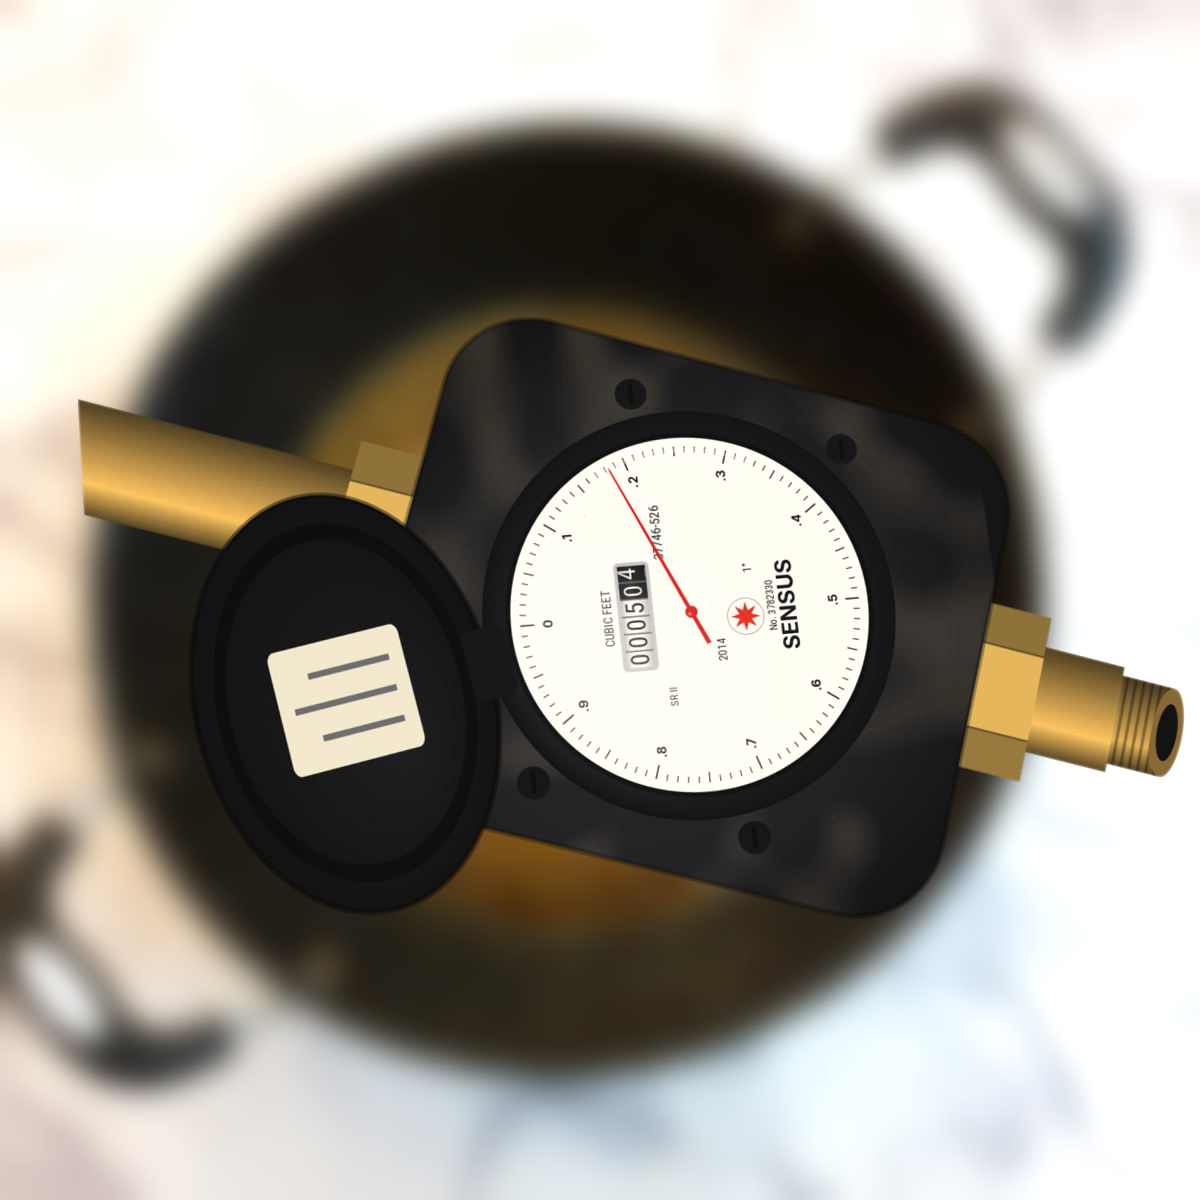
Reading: 504.18 ft³
